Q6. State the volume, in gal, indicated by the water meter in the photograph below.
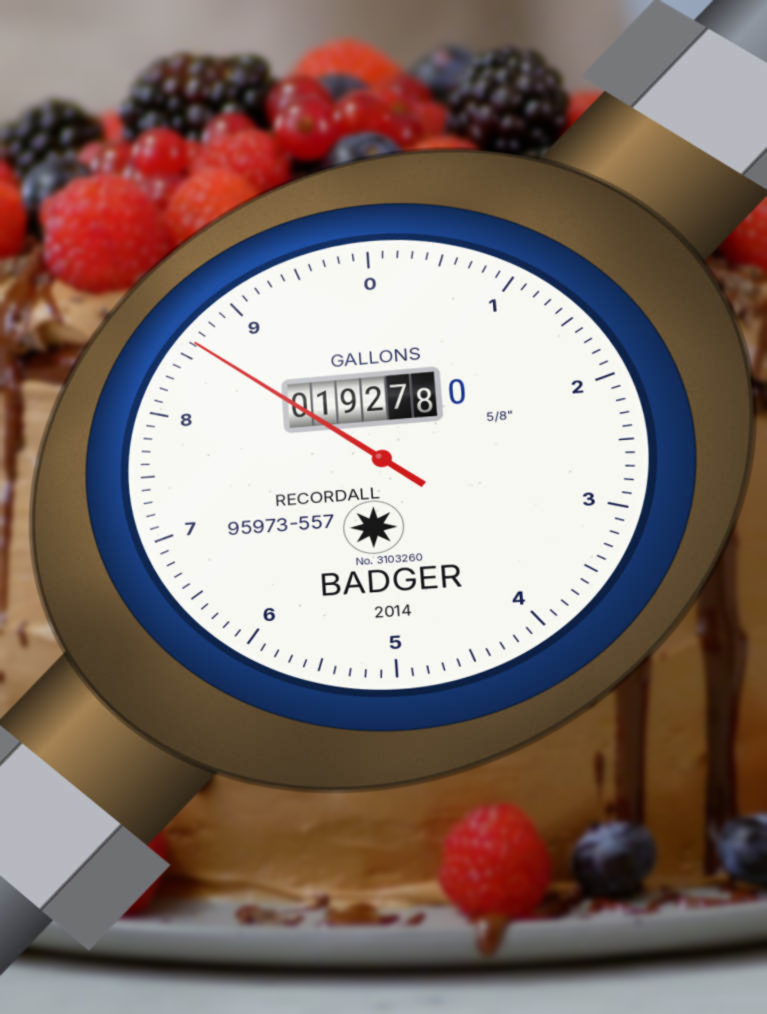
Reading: 192778.6 gal
